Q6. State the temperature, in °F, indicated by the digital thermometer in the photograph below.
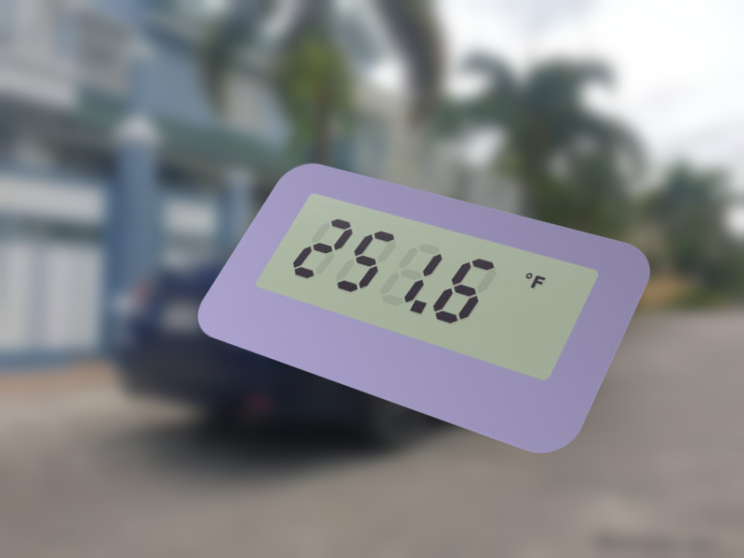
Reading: 251.6 °F
